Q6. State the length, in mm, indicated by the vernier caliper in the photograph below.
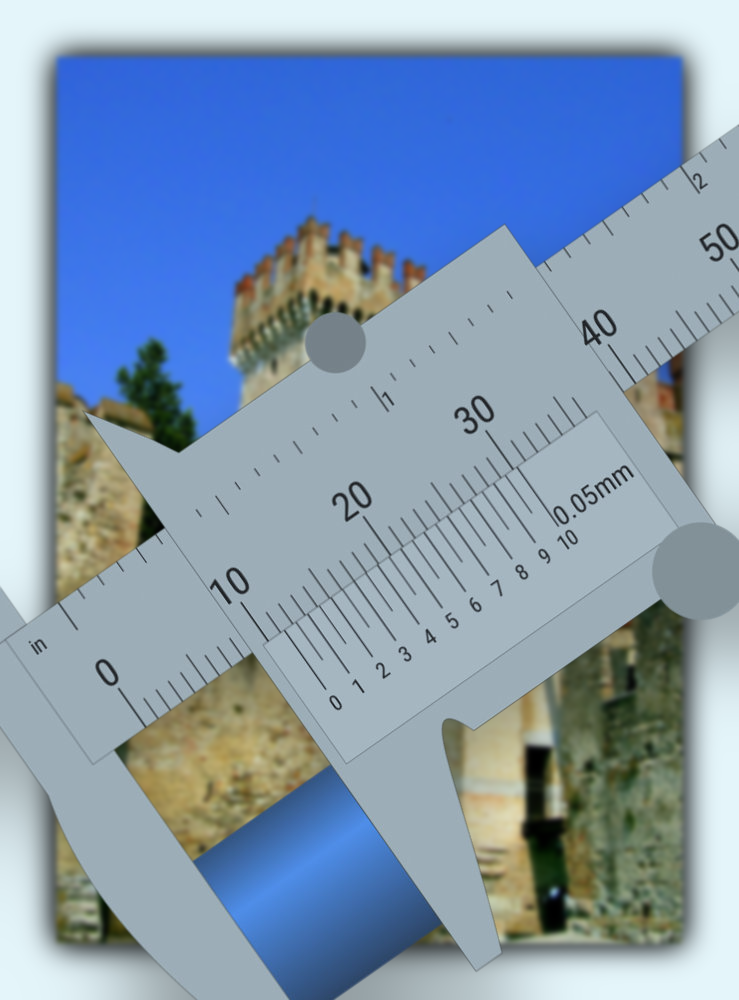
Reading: 11.3 mm
